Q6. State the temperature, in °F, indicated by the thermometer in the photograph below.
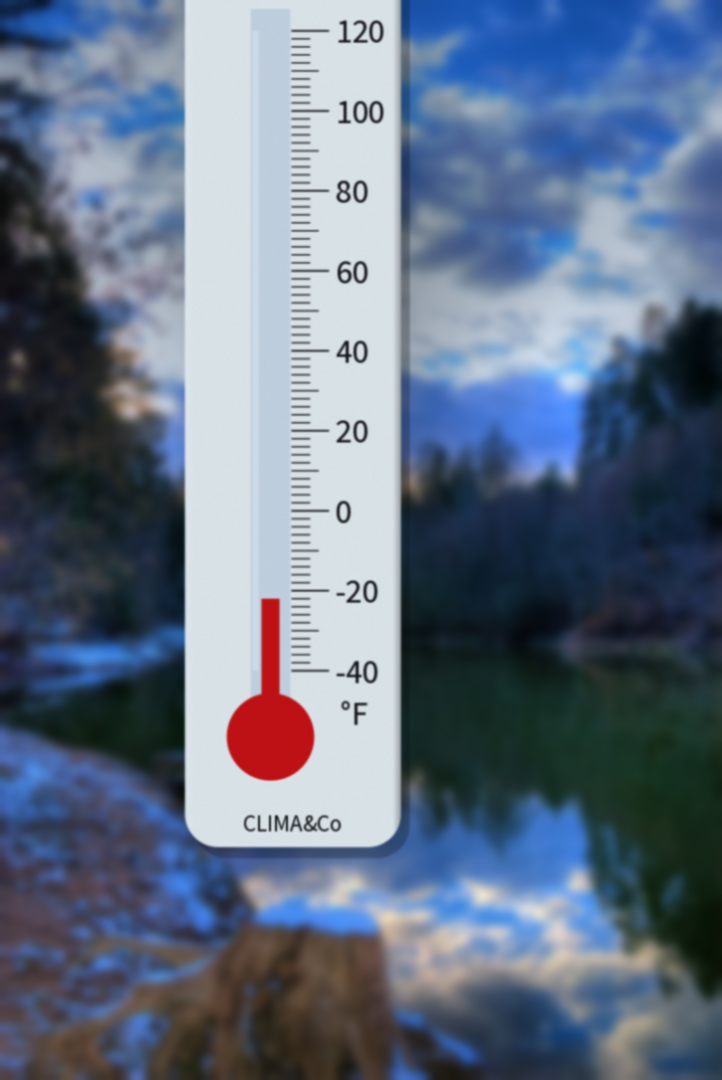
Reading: -22 °F
